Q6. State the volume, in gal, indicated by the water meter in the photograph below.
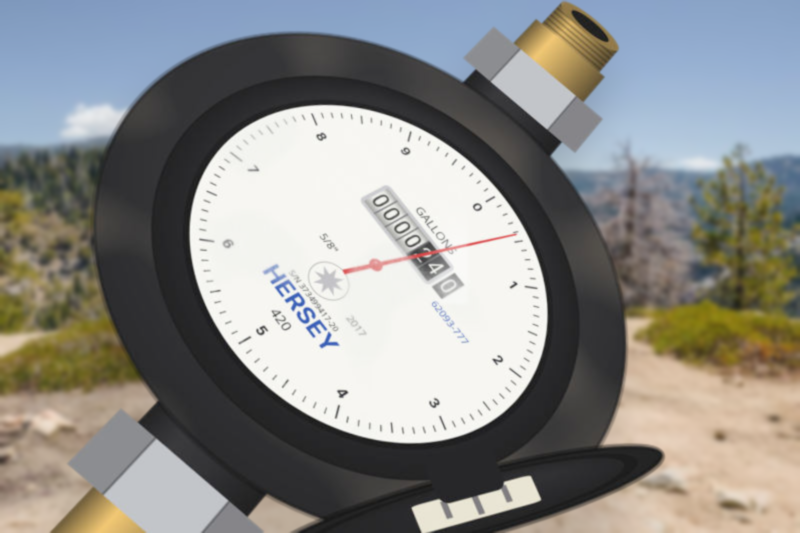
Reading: 240.4 gal
